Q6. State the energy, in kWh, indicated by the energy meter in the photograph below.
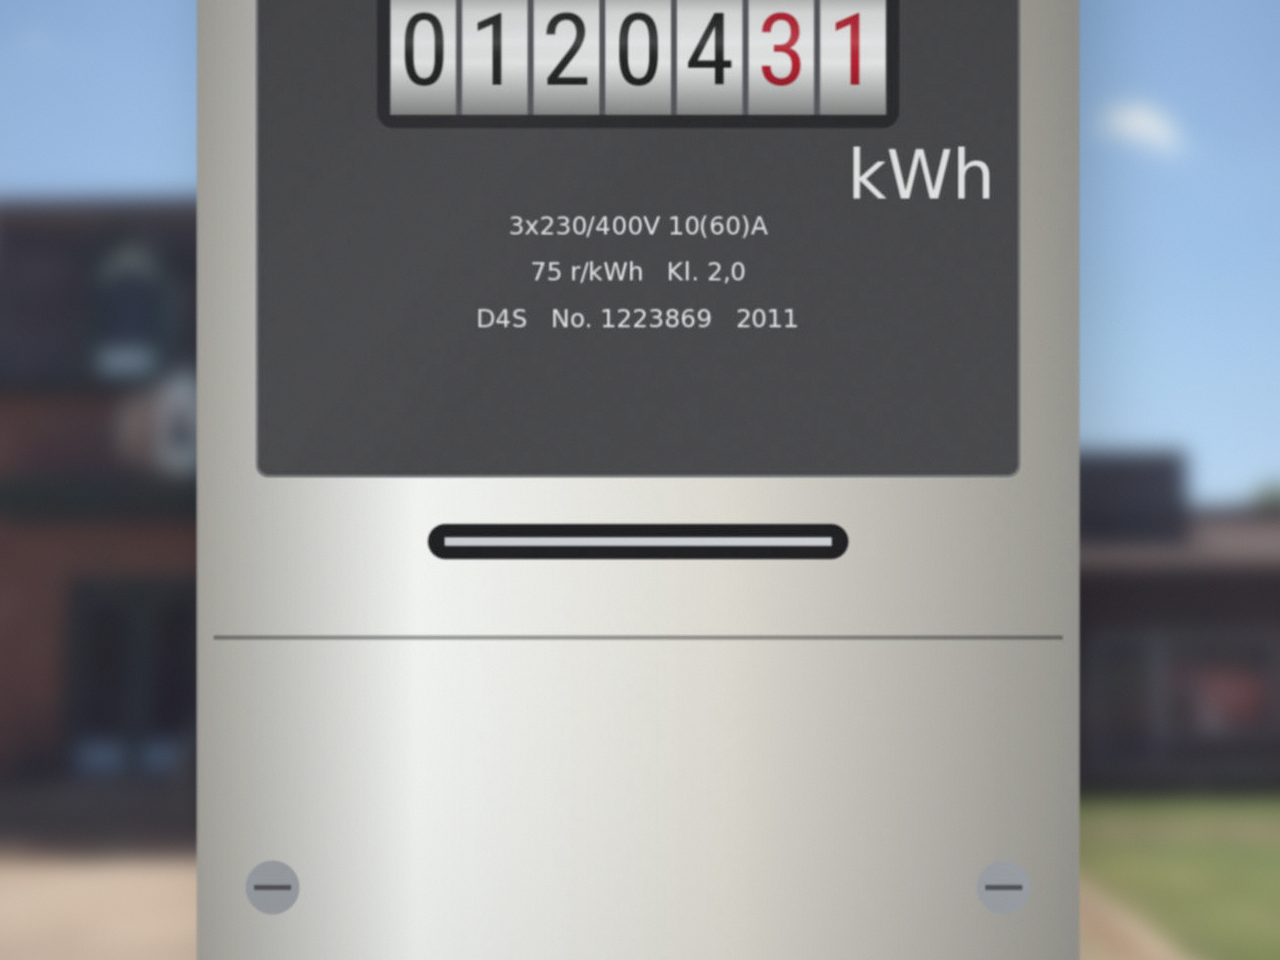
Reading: 1204.31 kWh
